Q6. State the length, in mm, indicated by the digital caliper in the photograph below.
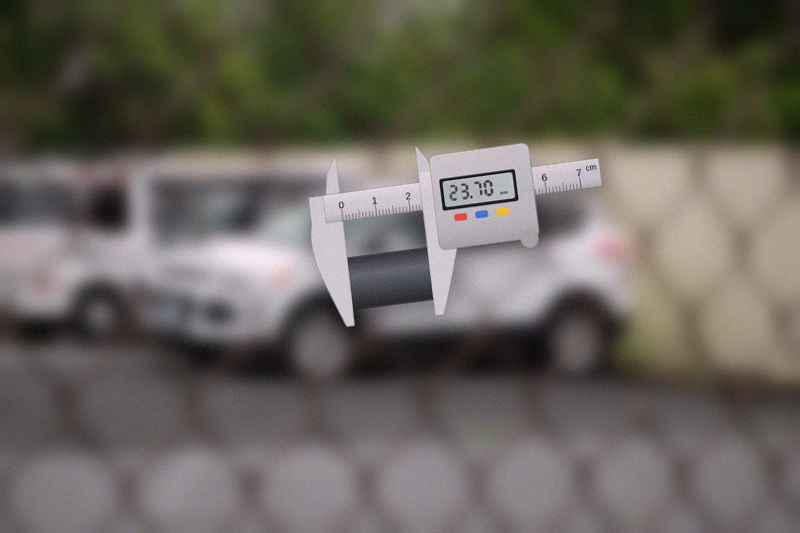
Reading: 23.70 mm
